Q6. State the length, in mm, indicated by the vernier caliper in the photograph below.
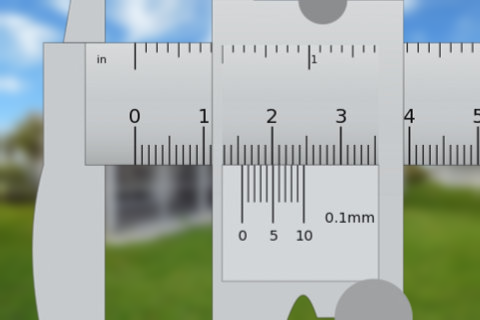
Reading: 15.6 mm
